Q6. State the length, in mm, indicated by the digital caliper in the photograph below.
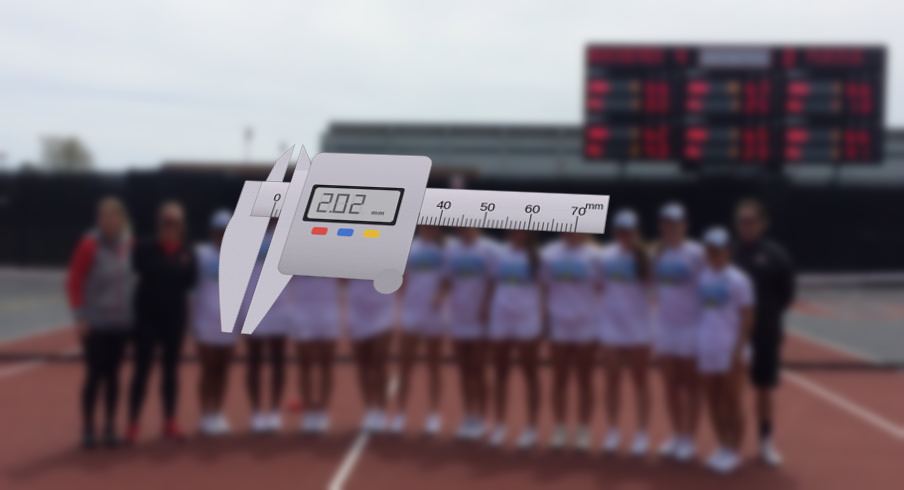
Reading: 2.02 mm
